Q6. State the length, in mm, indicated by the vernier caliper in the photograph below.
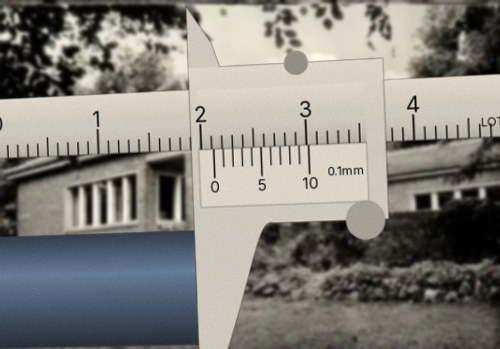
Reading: 21.2 mm
